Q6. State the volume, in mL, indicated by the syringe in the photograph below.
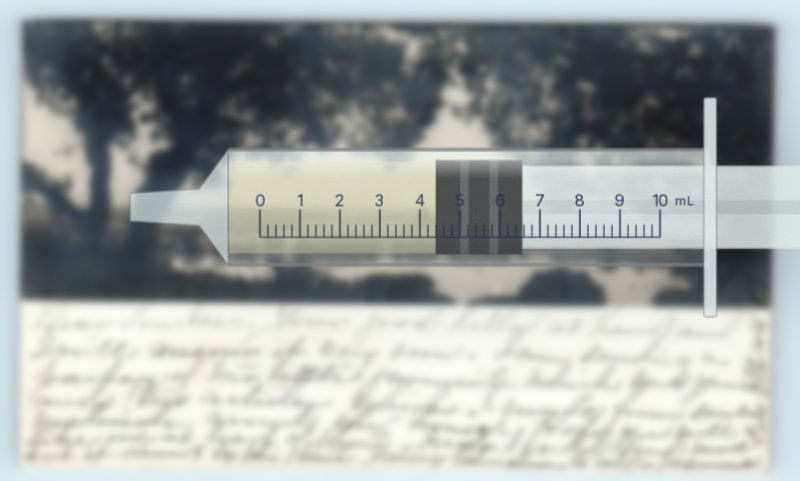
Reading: 4.4 mL
